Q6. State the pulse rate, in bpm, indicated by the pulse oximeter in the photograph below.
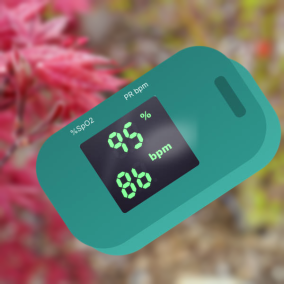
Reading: 86 bpm
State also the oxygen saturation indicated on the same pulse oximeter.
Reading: 95 %
